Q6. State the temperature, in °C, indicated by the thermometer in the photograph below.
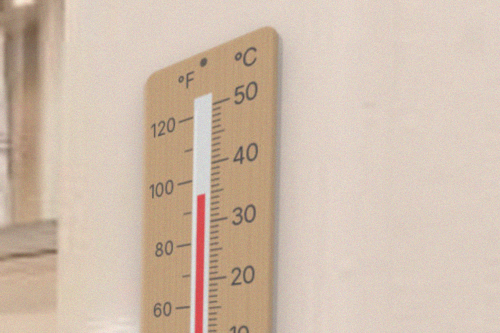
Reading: 35 °C
